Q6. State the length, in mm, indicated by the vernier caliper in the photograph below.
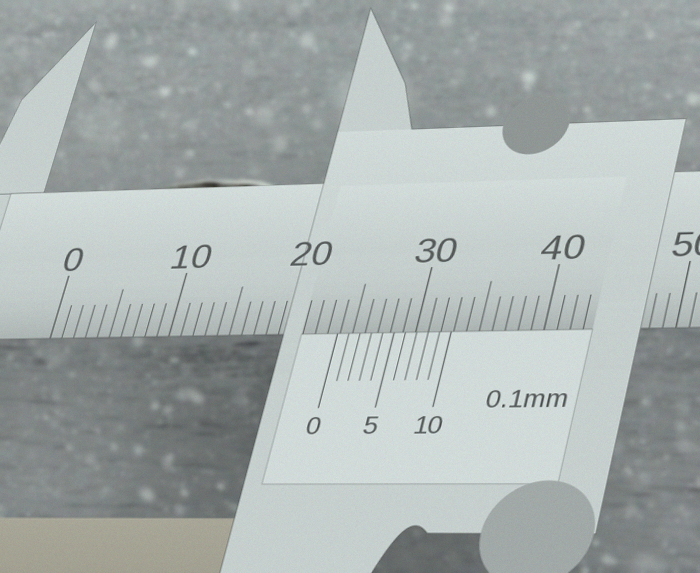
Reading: 23.8 mm
